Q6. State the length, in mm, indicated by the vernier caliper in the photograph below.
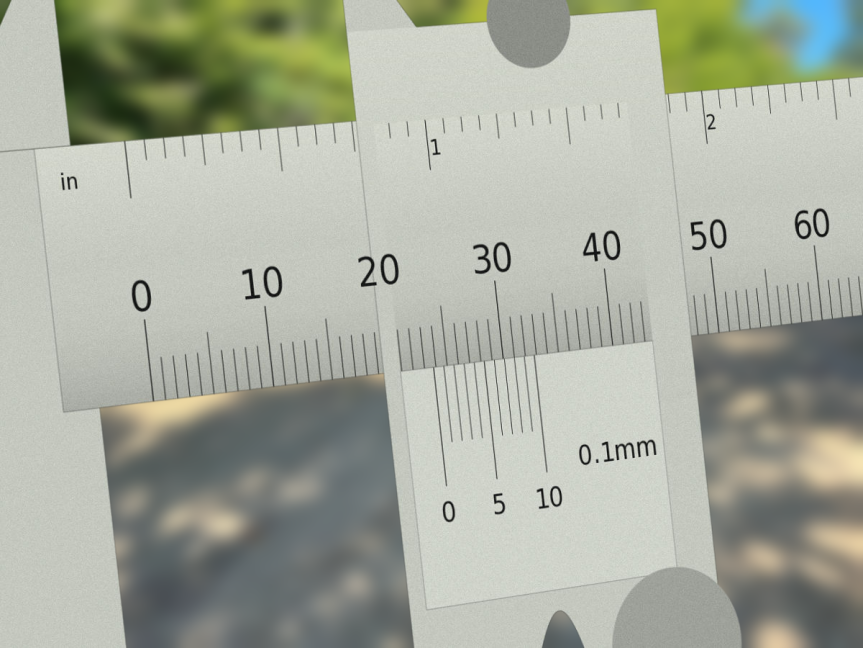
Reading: 23.8 mm
